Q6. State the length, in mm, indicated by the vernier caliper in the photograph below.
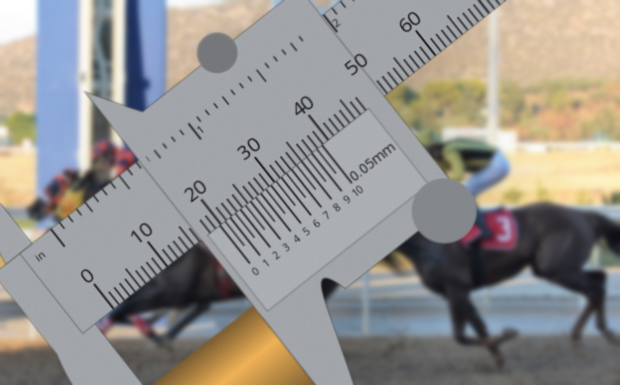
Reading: 19.8 mm
